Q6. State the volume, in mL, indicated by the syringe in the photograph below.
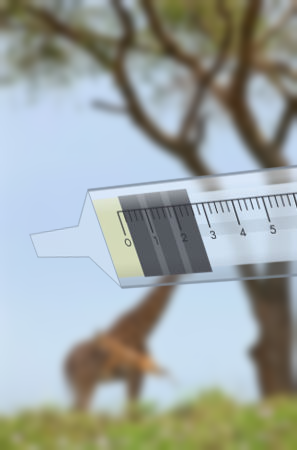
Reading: 0.2 mL
